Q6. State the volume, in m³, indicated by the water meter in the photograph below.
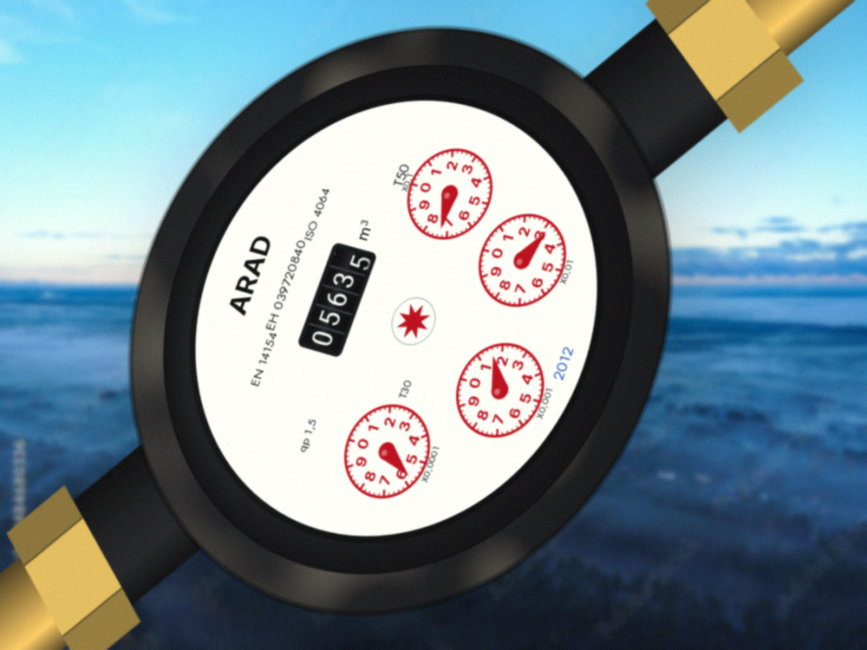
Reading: 5634.7315 m³
